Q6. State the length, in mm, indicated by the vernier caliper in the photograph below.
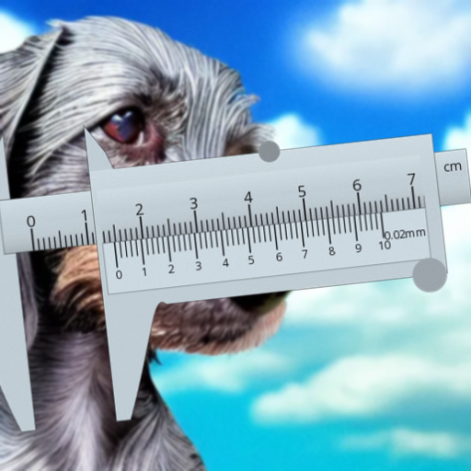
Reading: 14.8 mm
